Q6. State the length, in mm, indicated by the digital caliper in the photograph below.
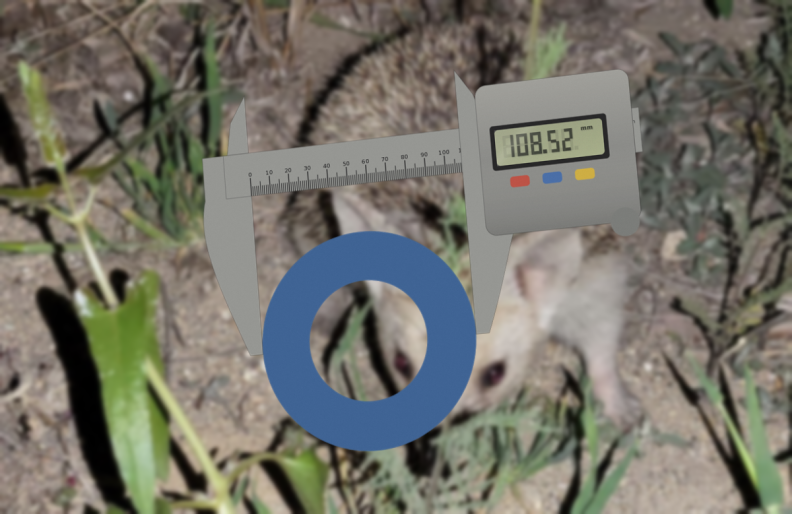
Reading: 108.52 mm
